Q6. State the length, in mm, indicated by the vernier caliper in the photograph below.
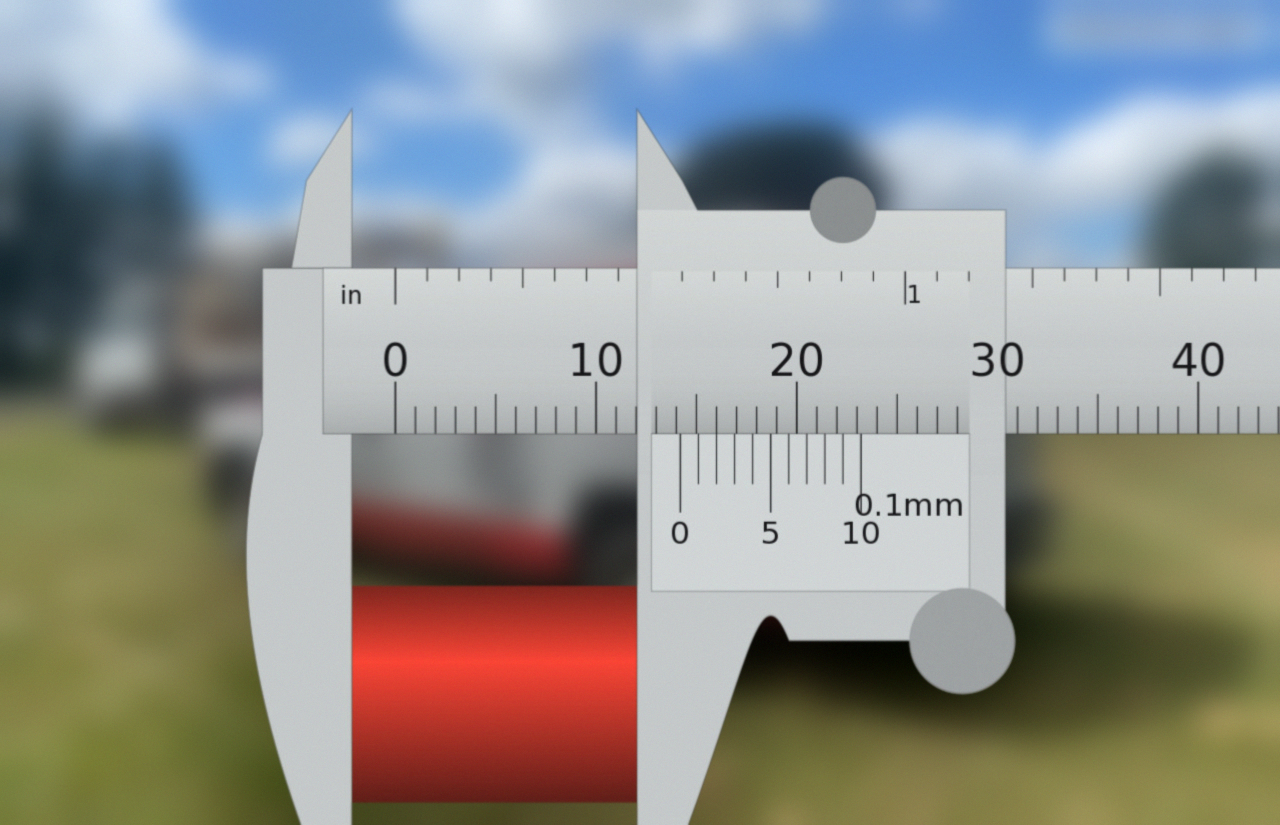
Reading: 14.2 mm
